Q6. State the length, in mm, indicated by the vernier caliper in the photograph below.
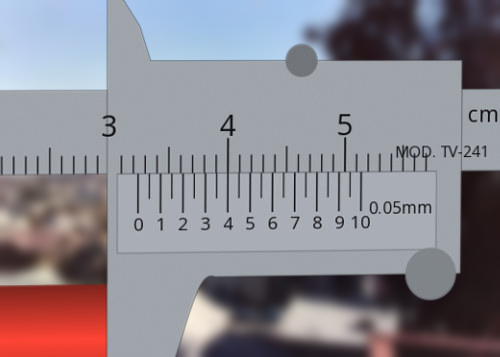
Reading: 32.4 mm
